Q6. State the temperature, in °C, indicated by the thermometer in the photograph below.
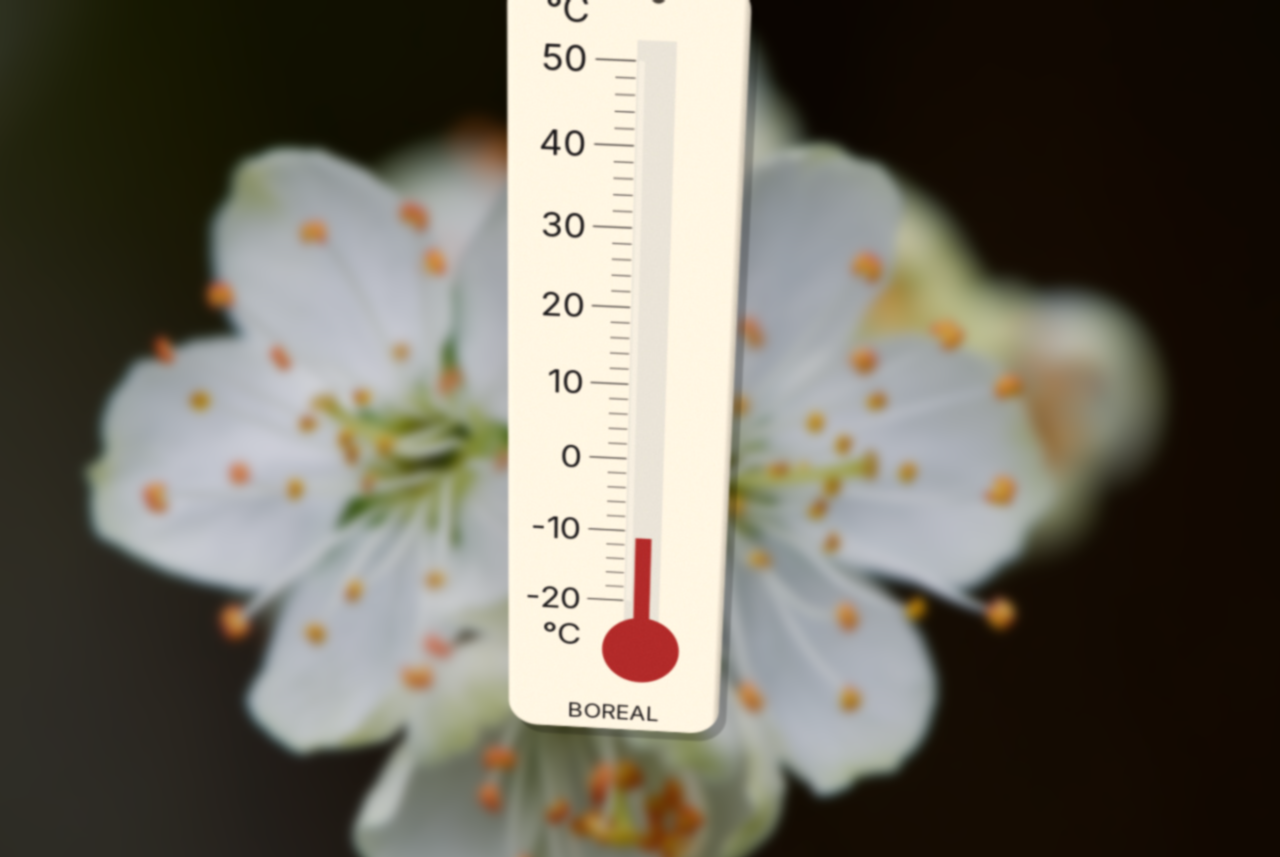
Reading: -11 °C
